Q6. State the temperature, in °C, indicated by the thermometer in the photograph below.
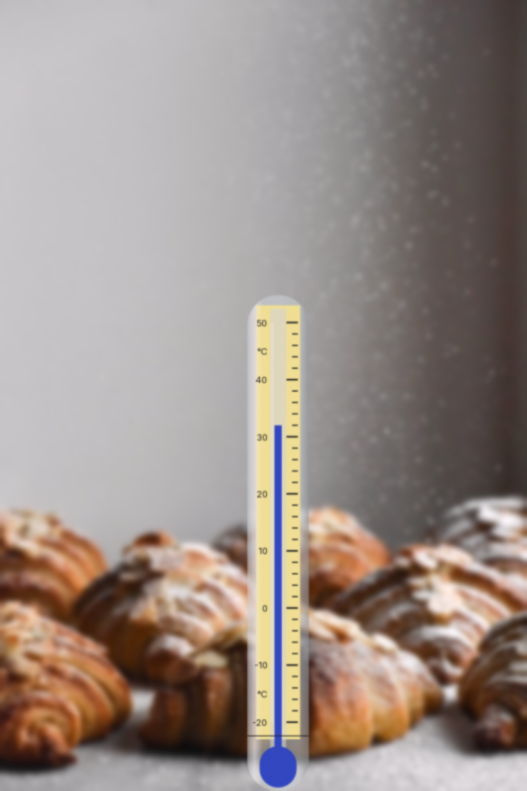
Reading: 32 °C
